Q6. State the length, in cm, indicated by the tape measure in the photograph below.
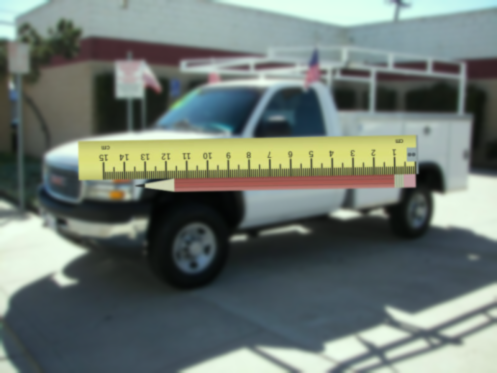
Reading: 13.5 cm
